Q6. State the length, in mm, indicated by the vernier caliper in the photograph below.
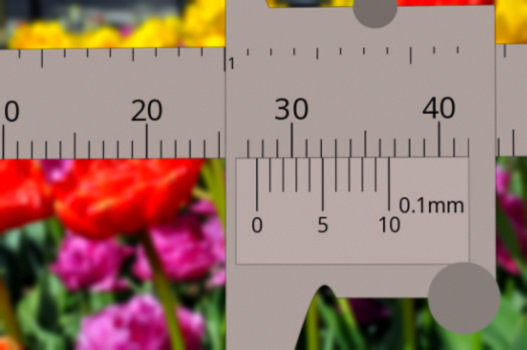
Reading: 27.6 mm
